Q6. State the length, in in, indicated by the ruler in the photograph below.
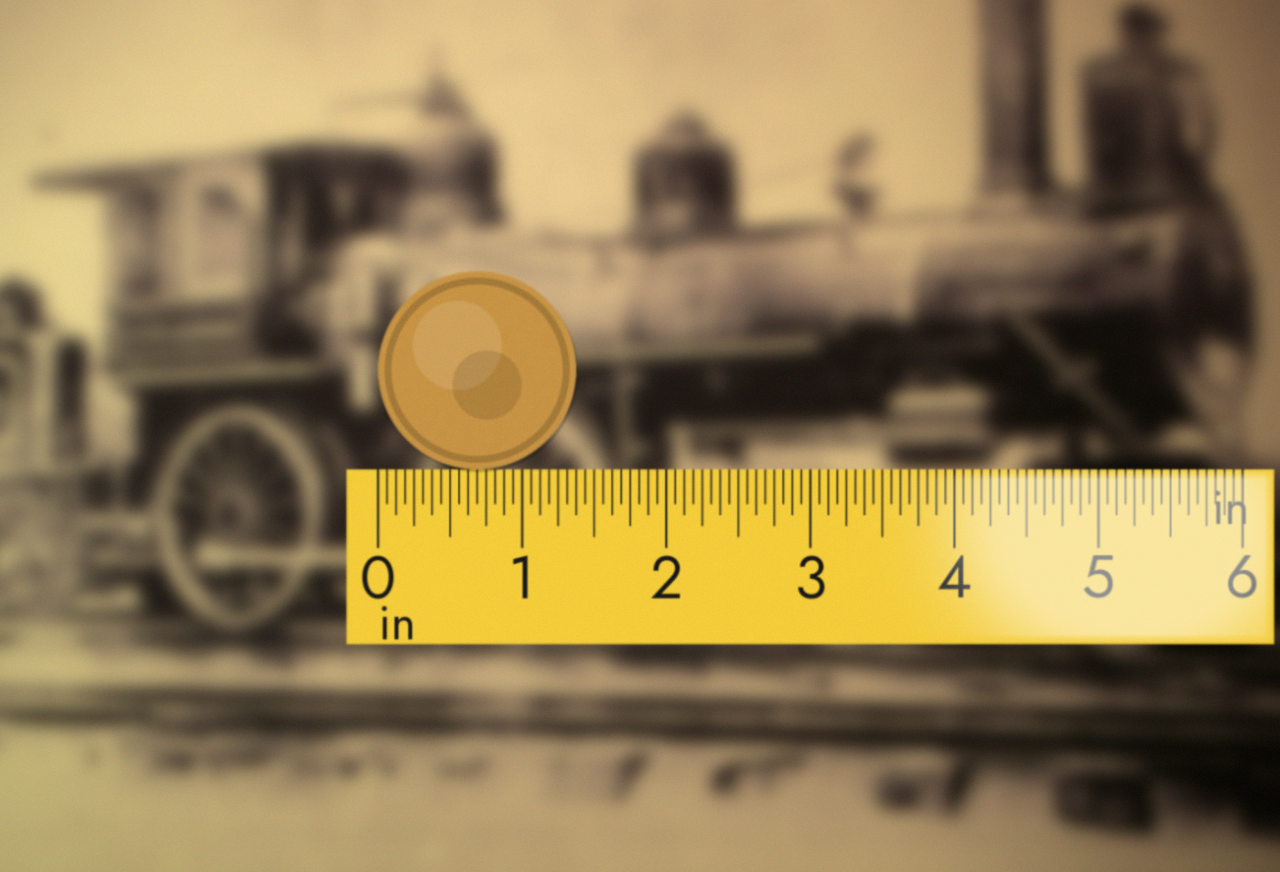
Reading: 1.375 in
